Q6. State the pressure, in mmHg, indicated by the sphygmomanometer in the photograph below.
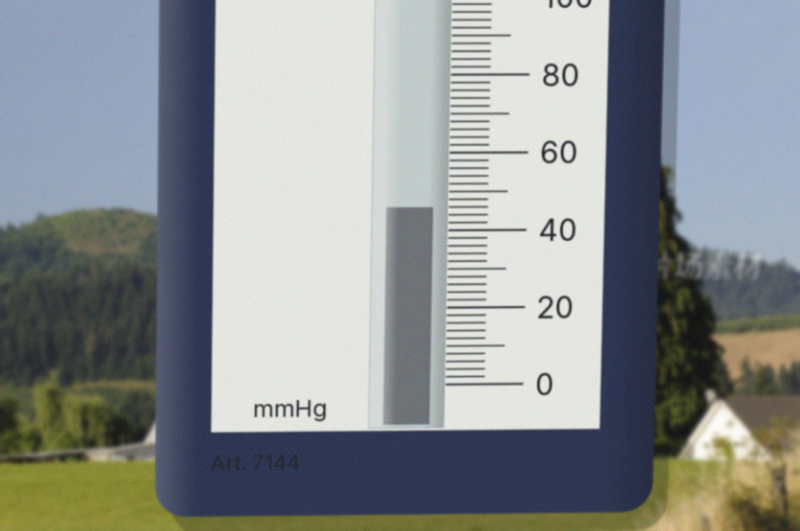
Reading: 46 mmHg
